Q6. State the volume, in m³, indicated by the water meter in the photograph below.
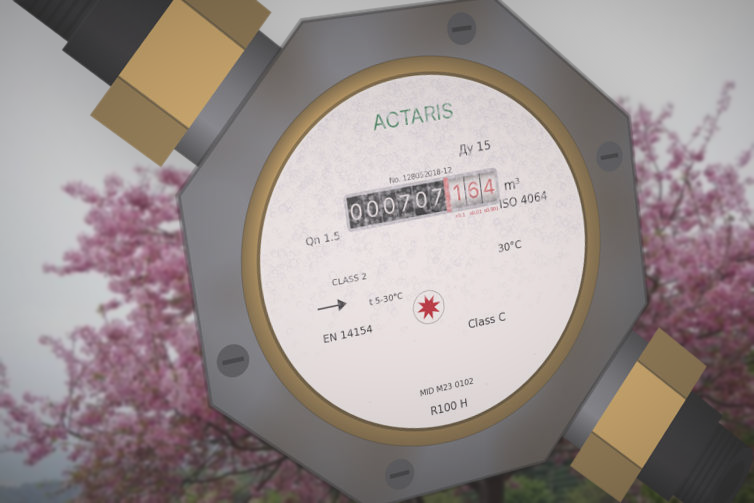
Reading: 707.164 m³
